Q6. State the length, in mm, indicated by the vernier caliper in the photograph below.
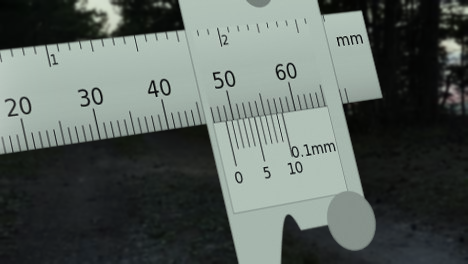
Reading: 48.8 mm
